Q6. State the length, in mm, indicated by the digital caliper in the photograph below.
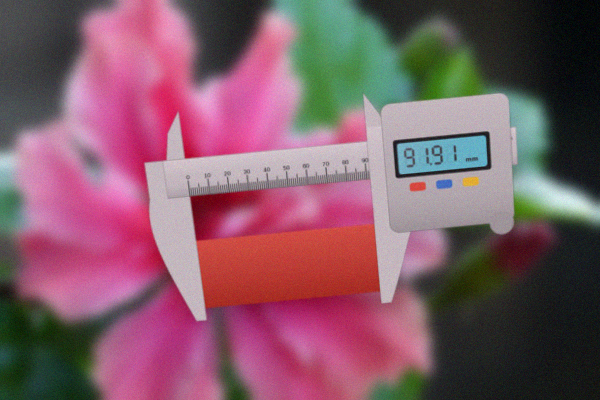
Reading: 91.91 mm
